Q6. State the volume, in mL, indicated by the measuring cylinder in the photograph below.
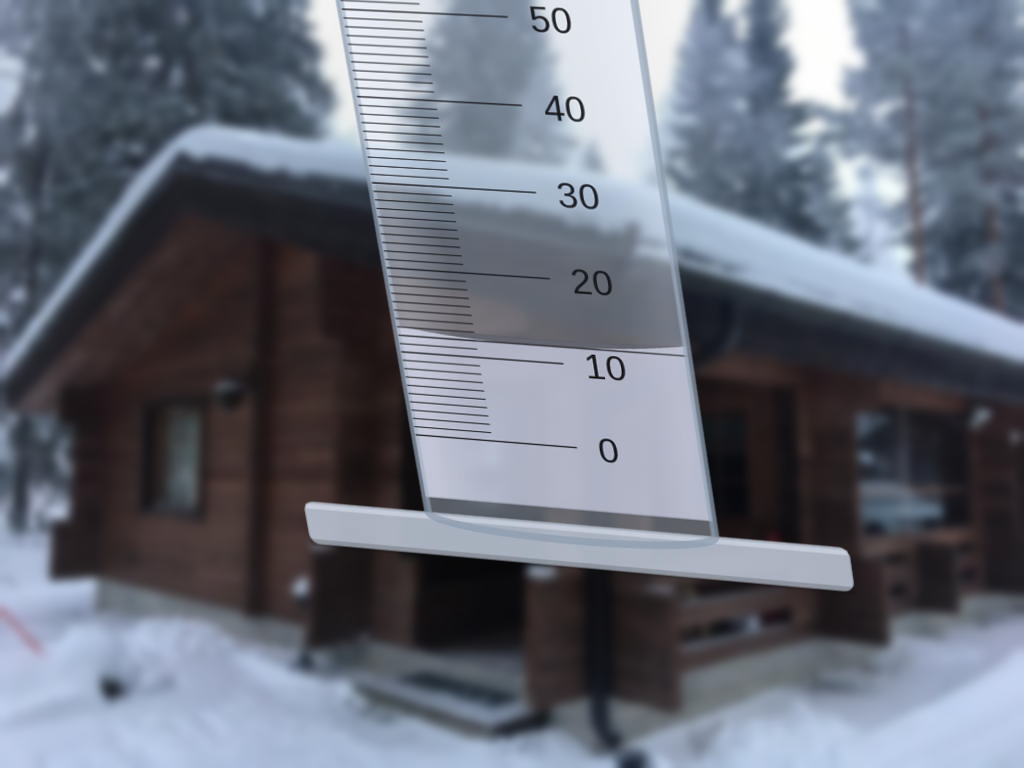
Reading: 12 mL
